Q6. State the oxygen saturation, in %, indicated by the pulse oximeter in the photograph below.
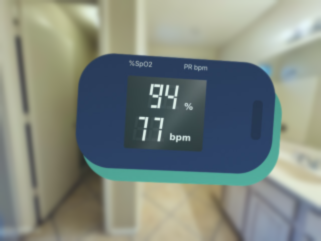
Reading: 94 %
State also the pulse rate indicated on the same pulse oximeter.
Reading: 77 bpm
